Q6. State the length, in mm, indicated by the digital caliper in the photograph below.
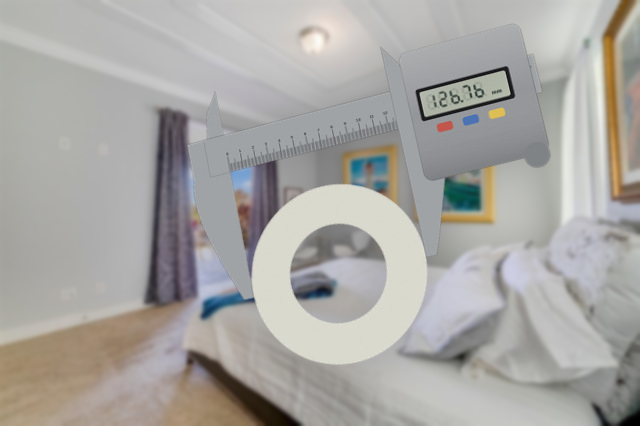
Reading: 126.76 mm
